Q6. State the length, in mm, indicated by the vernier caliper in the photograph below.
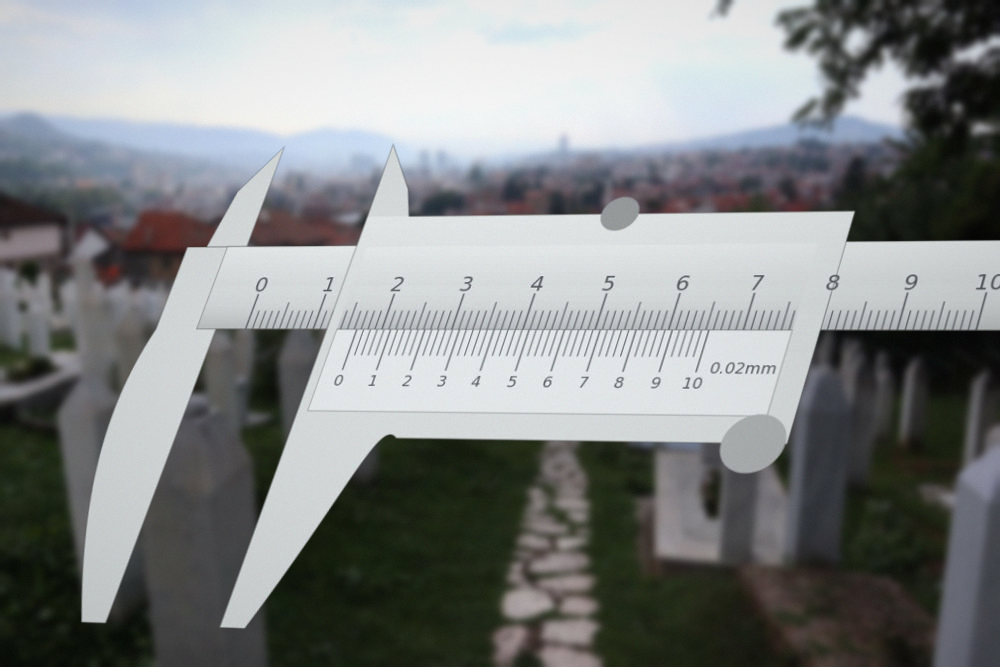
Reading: 16.4 mm
